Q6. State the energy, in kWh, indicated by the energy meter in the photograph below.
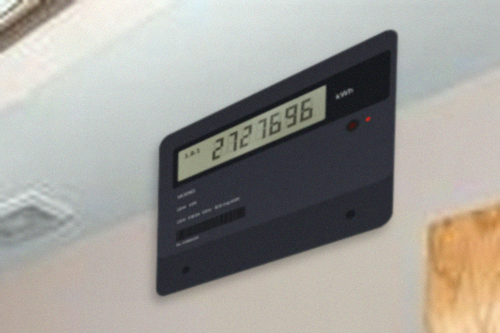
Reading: 2727696 kWh
